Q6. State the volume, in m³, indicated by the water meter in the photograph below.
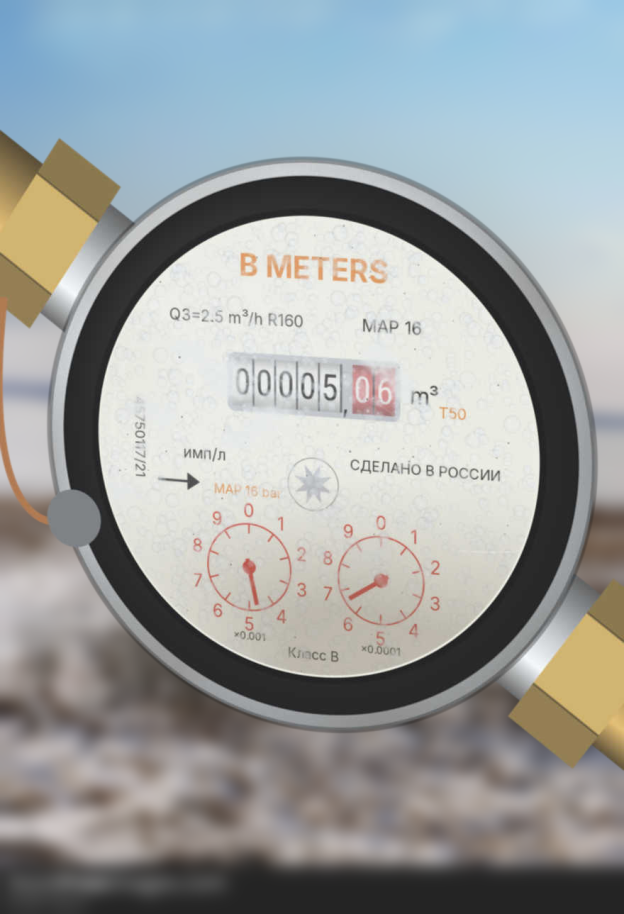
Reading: 5.0646 m³
